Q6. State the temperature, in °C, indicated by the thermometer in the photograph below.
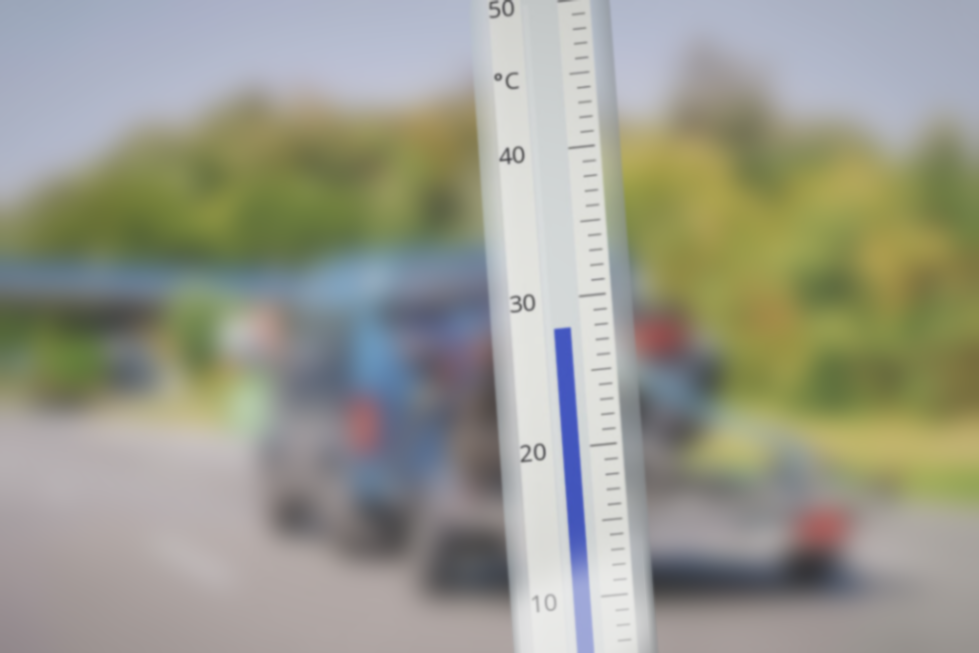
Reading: 28 °C
